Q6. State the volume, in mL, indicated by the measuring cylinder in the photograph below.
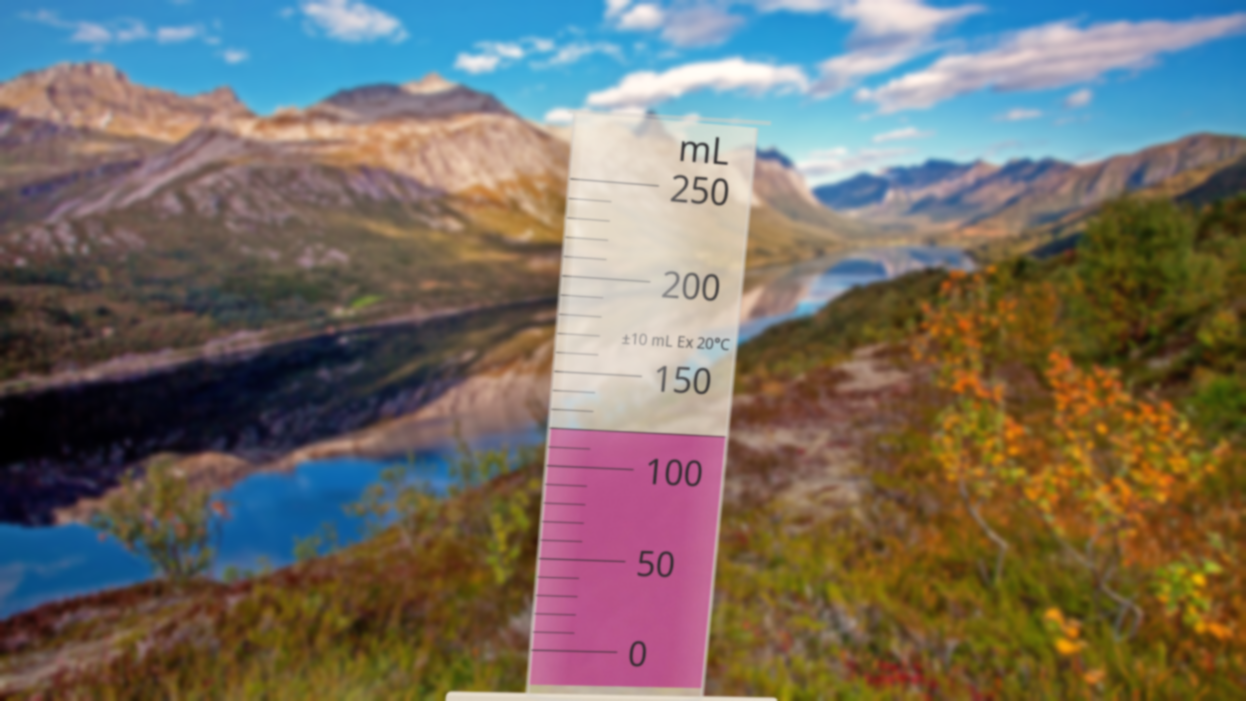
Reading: 120 mL
